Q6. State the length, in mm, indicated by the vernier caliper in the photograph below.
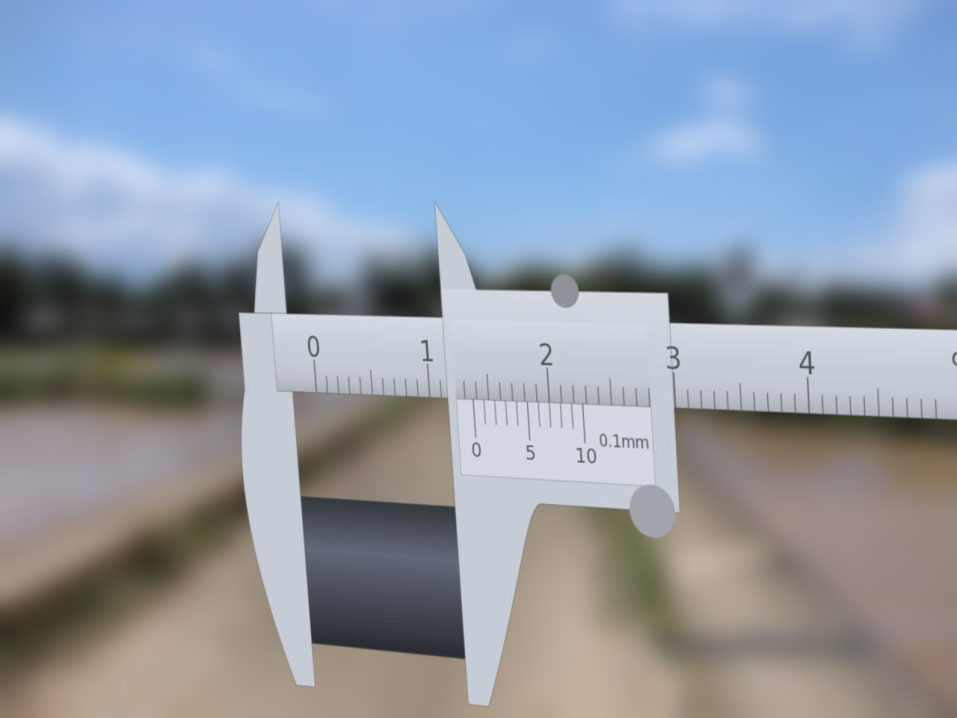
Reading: 13.7 mm
